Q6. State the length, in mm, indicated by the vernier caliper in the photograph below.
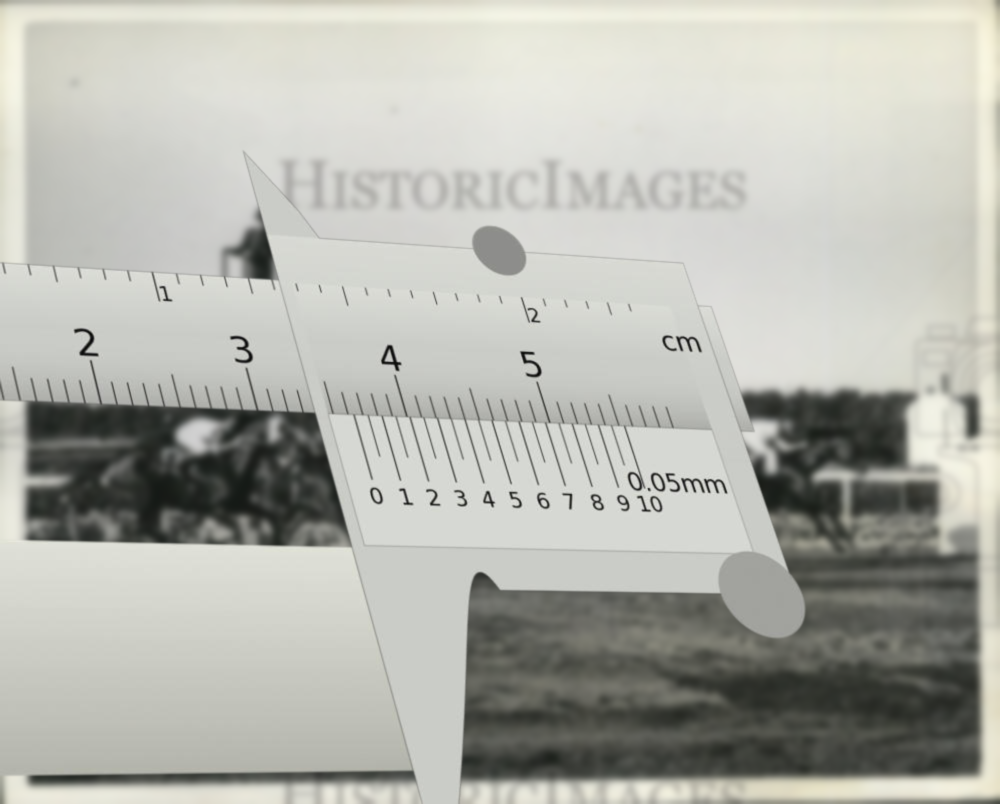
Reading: 36.4 mm
